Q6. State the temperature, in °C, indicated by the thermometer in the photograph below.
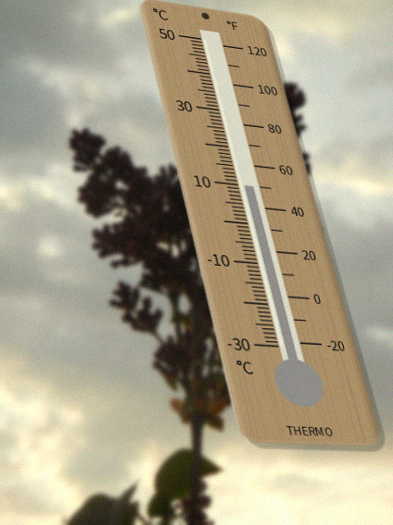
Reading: 10 °C
